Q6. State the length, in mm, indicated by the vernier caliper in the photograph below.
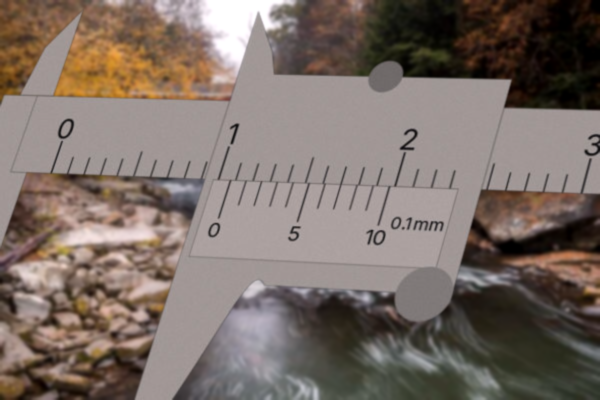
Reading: 10.7 mm
